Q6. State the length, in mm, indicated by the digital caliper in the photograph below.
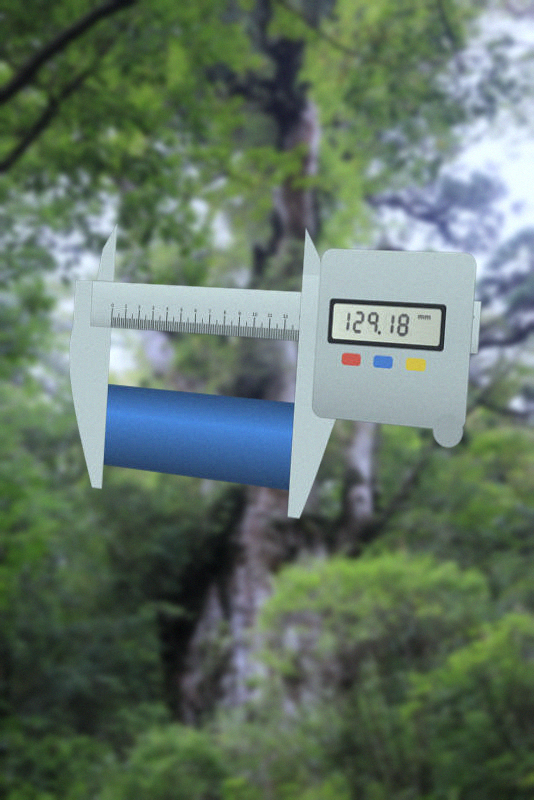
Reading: 129.18 mm
